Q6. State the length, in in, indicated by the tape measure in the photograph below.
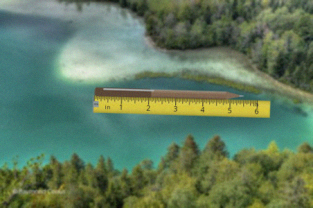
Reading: 5.5 in
